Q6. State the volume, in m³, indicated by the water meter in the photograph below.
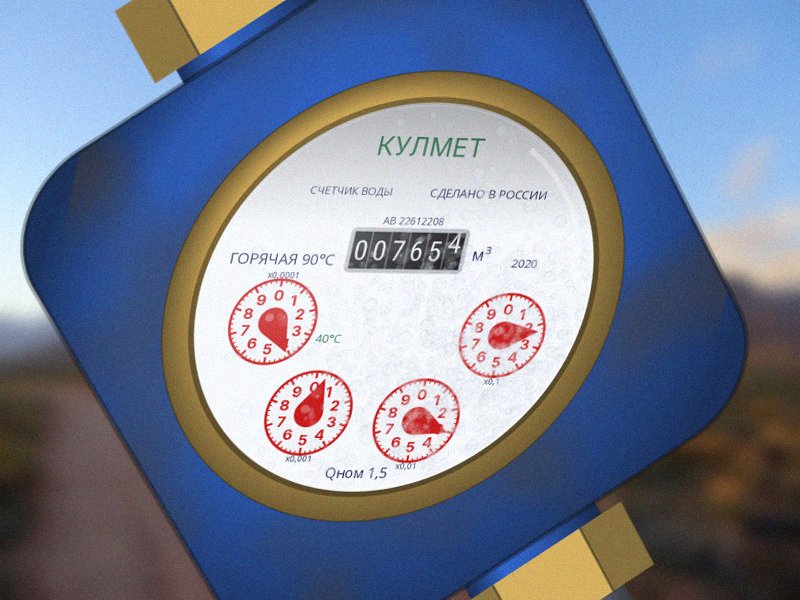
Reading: 7654.2304 m³
